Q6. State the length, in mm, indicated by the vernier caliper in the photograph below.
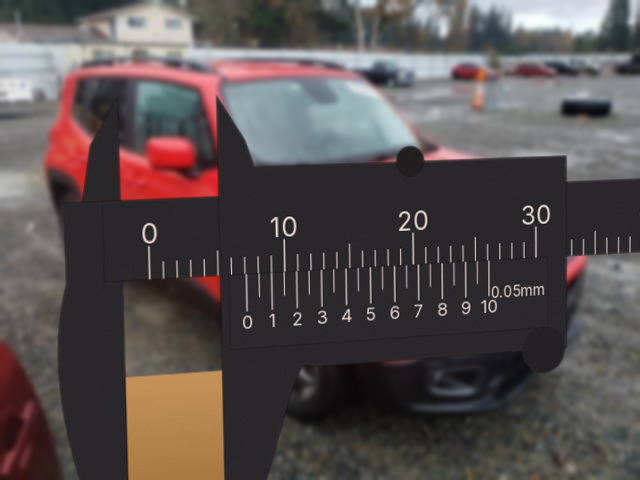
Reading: 7.1 mm
